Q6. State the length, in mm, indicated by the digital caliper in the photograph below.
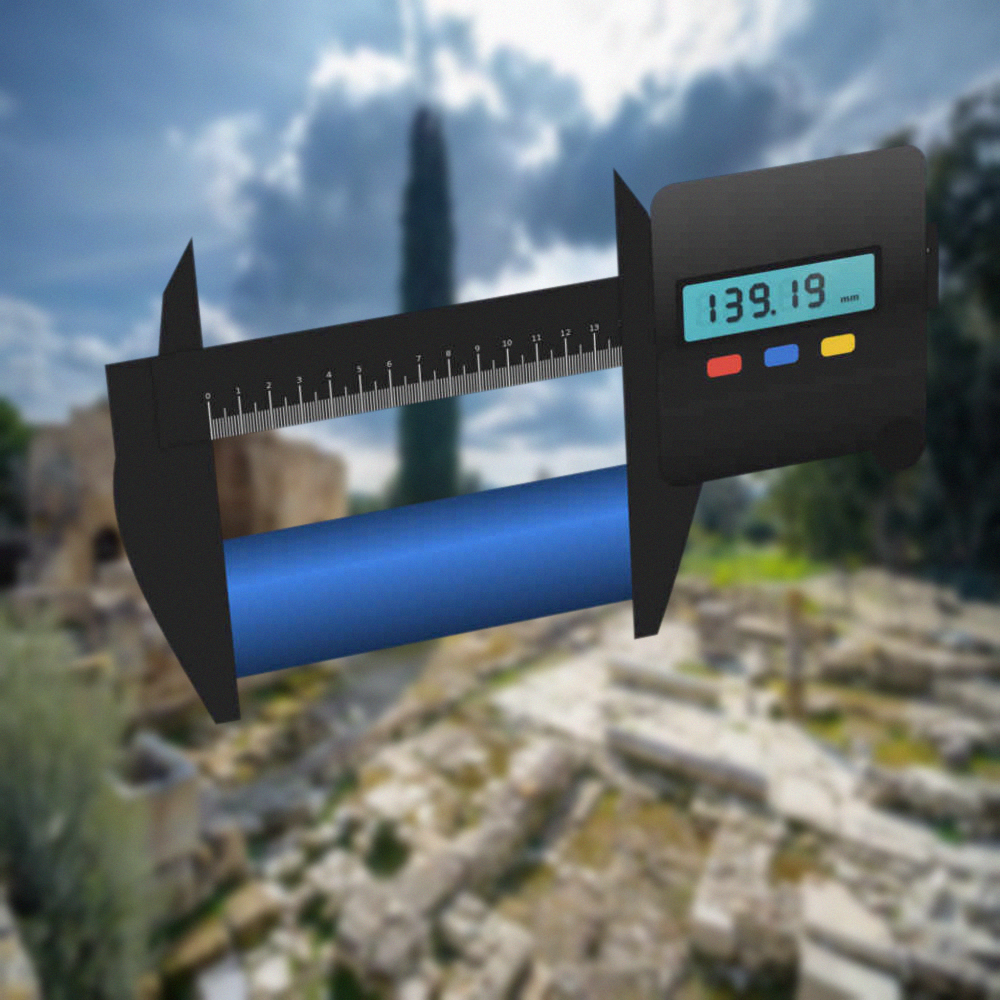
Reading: 139.19 mm
